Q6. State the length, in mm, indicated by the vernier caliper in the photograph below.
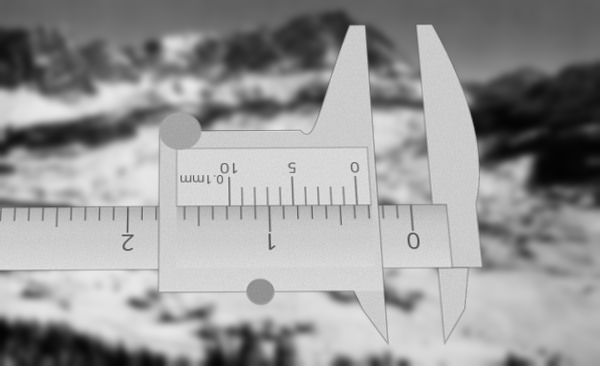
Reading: 3.8 mm
